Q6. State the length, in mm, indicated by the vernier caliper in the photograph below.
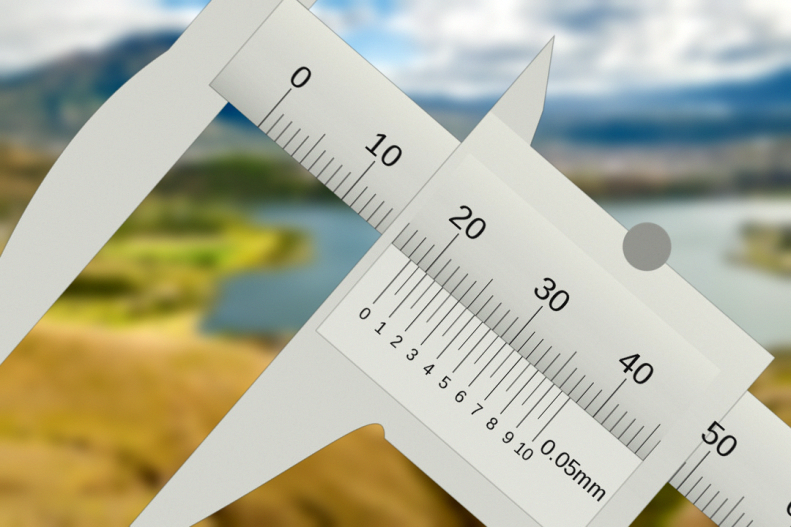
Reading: 18.3 mm
